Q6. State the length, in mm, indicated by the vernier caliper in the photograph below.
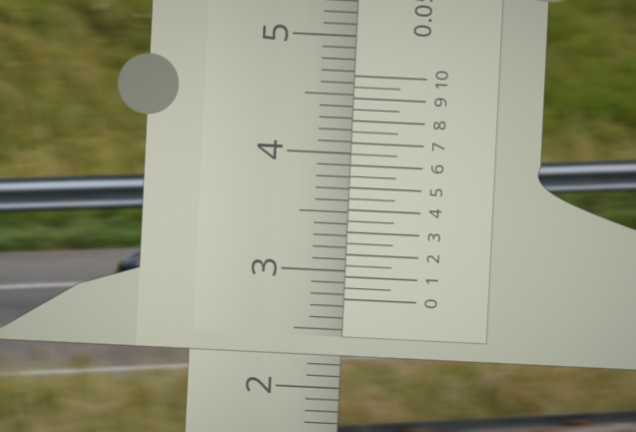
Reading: 27.6 mm
